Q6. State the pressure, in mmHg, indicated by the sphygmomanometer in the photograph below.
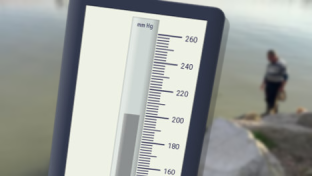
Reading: 200 mmHg
